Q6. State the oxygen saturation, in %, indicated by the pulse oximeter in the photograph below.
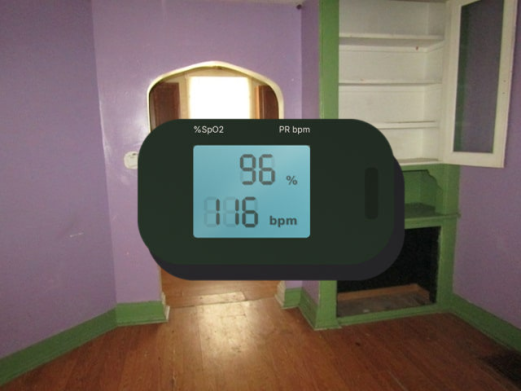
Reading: 96 %
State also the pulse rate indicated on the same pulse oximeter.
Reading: 116 bpm
